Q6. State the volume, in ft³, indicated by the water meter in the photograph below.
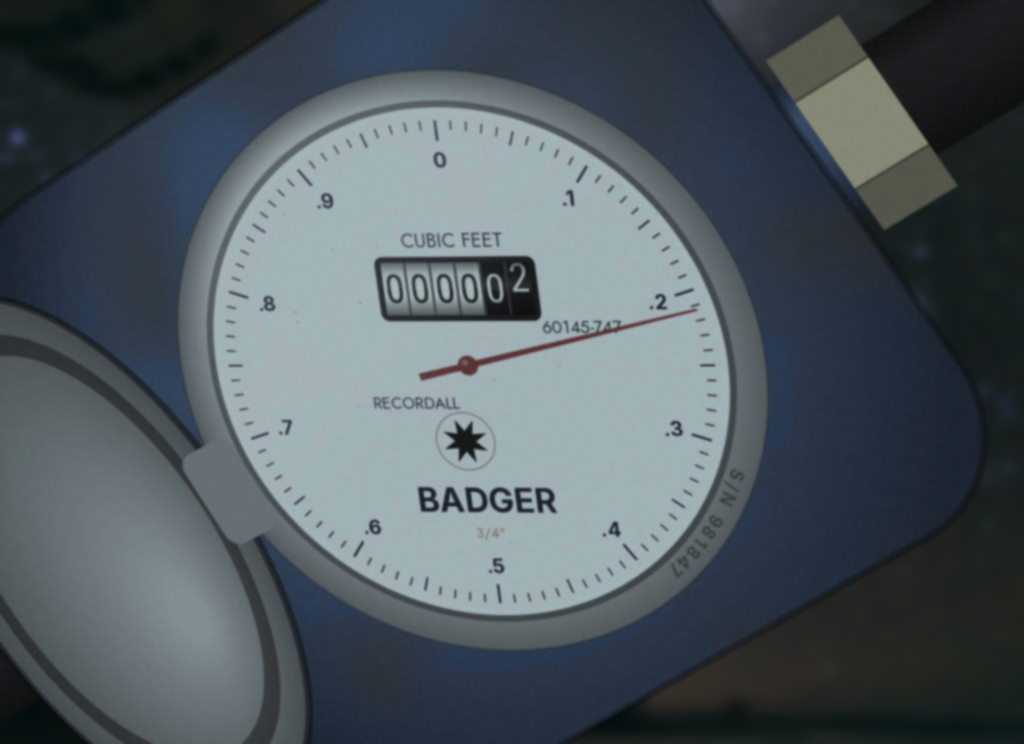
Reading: 2.21 ft³
